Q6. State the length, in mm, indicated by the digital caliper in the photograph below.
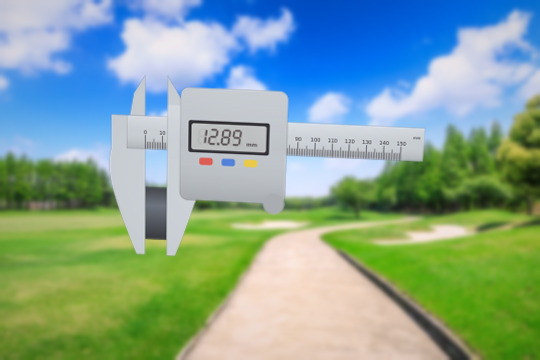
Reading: 12.89 mm
